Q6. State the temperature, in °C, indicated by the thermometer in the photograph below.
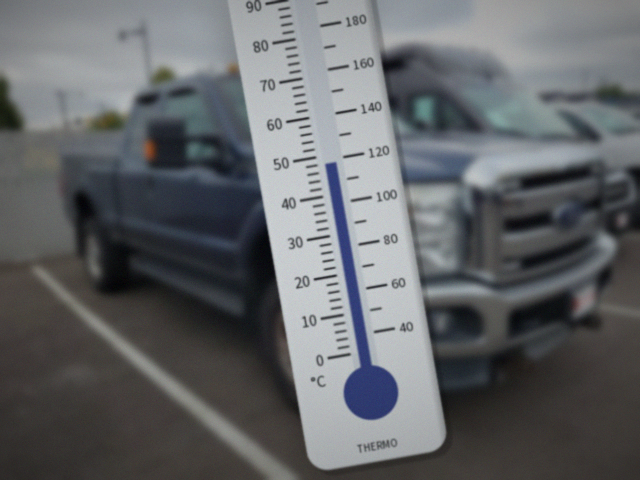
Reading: 48 °C
